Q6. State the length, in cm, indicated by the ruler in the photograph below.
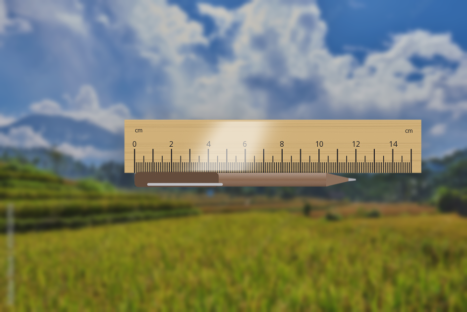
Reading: 12 cm
